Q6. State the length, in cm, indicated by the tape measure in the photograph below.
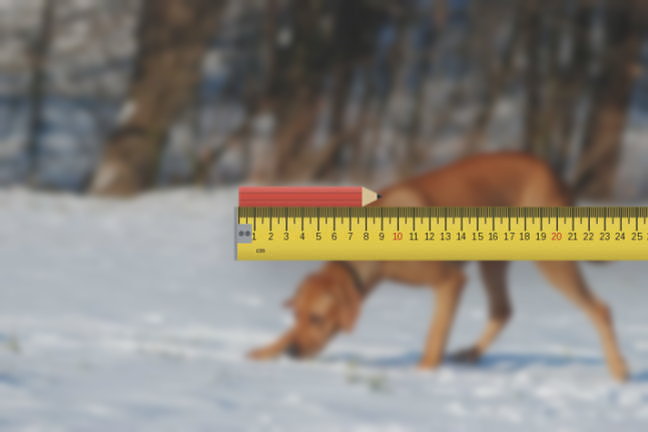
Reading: 9 cm
